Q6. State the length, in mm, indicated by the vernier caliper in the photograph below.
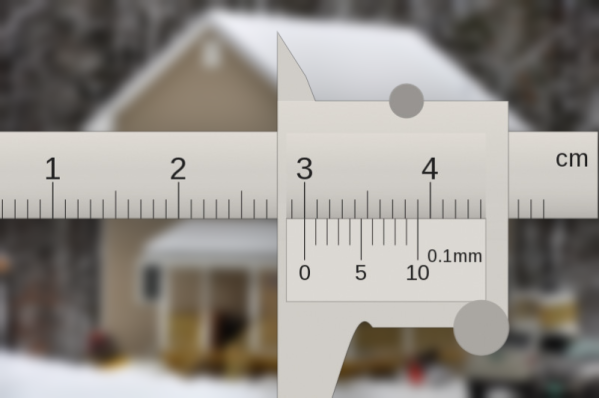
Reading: 30.0 mm
